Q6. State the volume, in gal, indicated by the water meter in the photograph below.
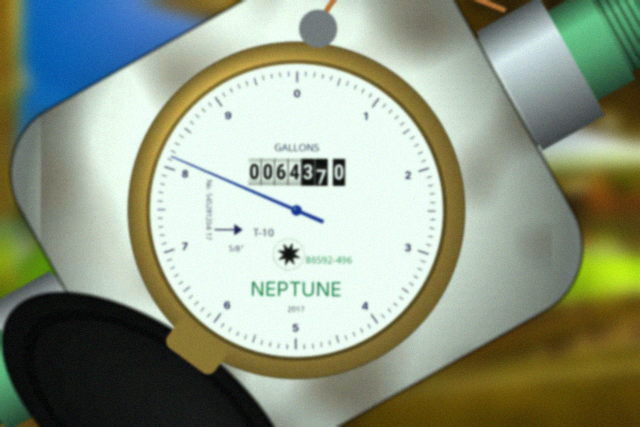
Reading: 64368.1 gal
